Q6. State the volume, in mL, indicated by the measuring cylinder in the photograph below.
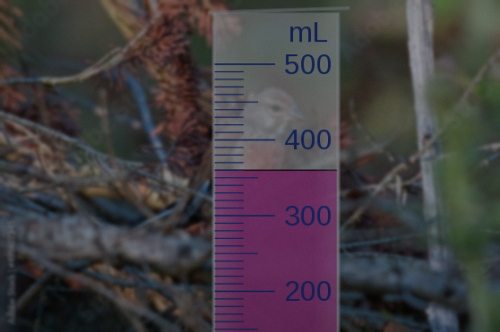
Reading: 360 mL
